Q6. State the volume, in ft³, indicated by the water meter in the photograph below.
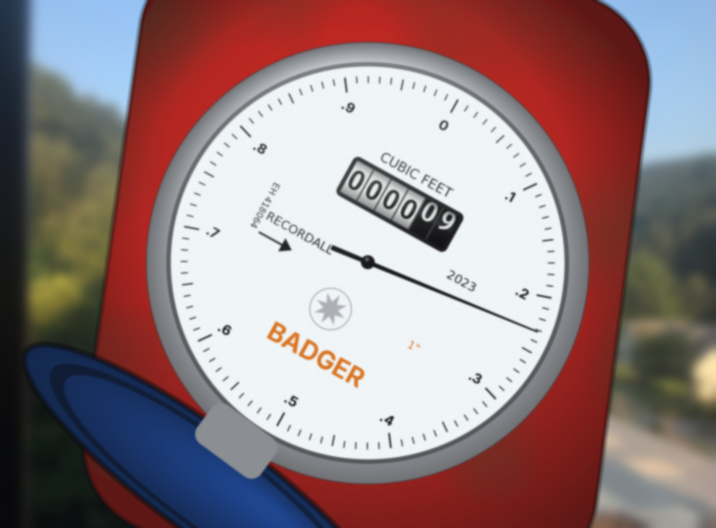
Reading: 9.23 ft³
